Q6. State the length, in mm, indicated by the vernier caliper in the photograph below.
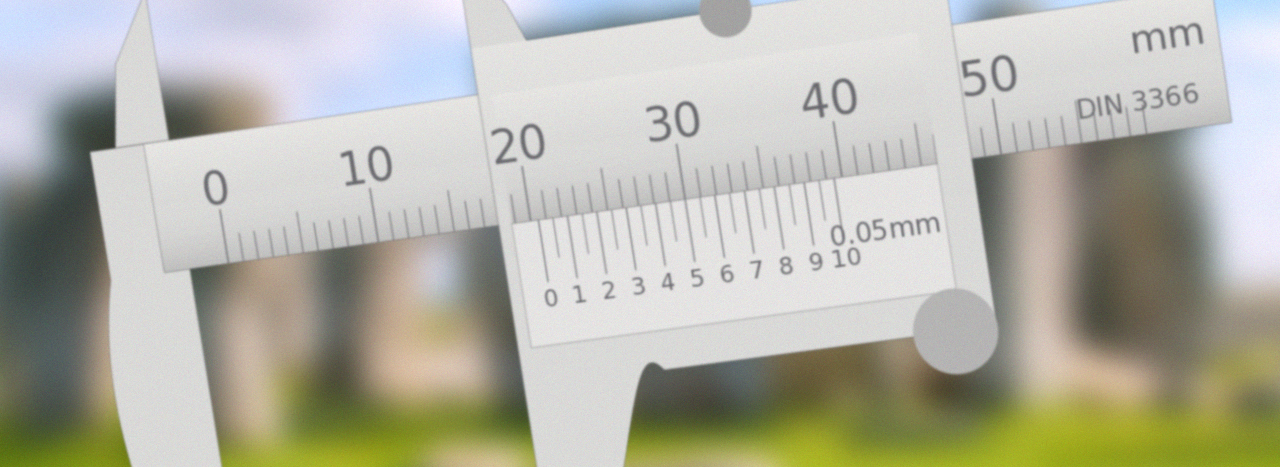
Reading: 20.5 mm
